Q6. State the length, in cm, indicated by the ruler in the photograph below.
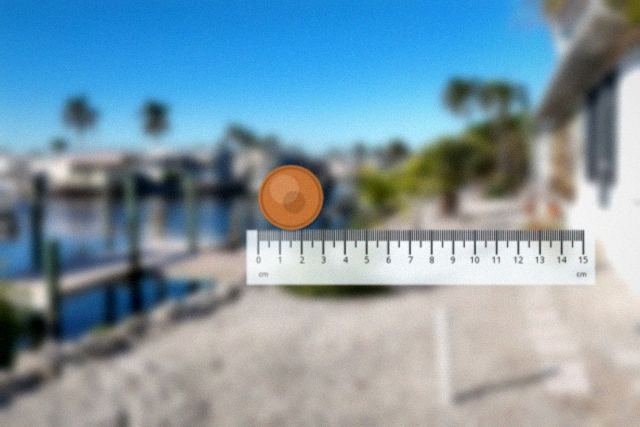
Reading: 3 cm
